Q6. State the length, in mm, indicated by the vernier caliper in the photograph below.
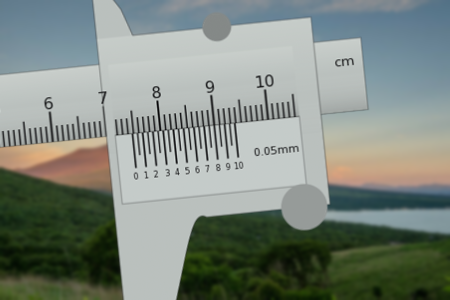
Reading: 74.8 mm
